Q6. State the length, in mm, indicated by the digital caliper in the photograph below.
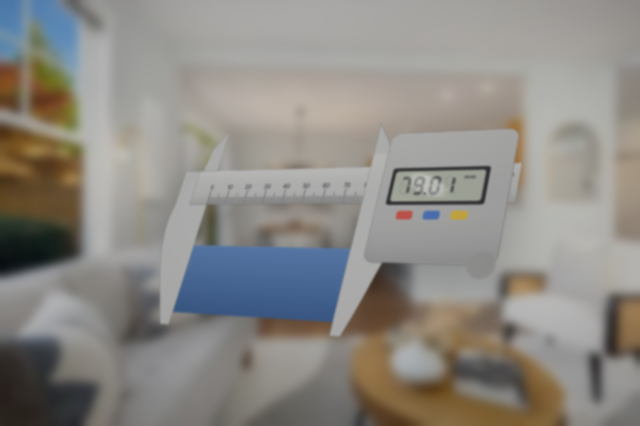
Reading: 79.01 mm
